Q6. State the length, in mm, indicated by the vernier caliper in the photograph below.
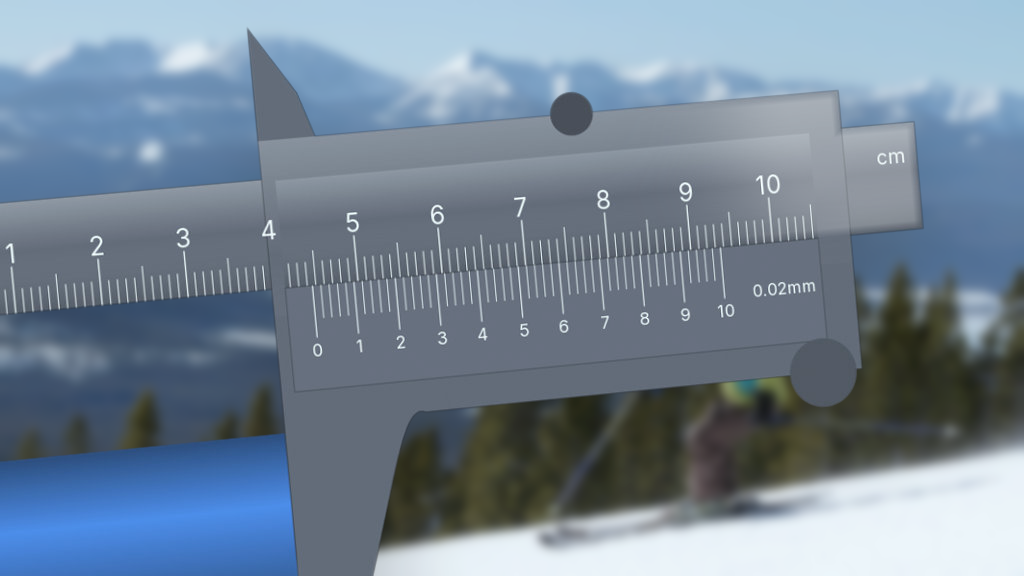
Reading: 44.6 mm
